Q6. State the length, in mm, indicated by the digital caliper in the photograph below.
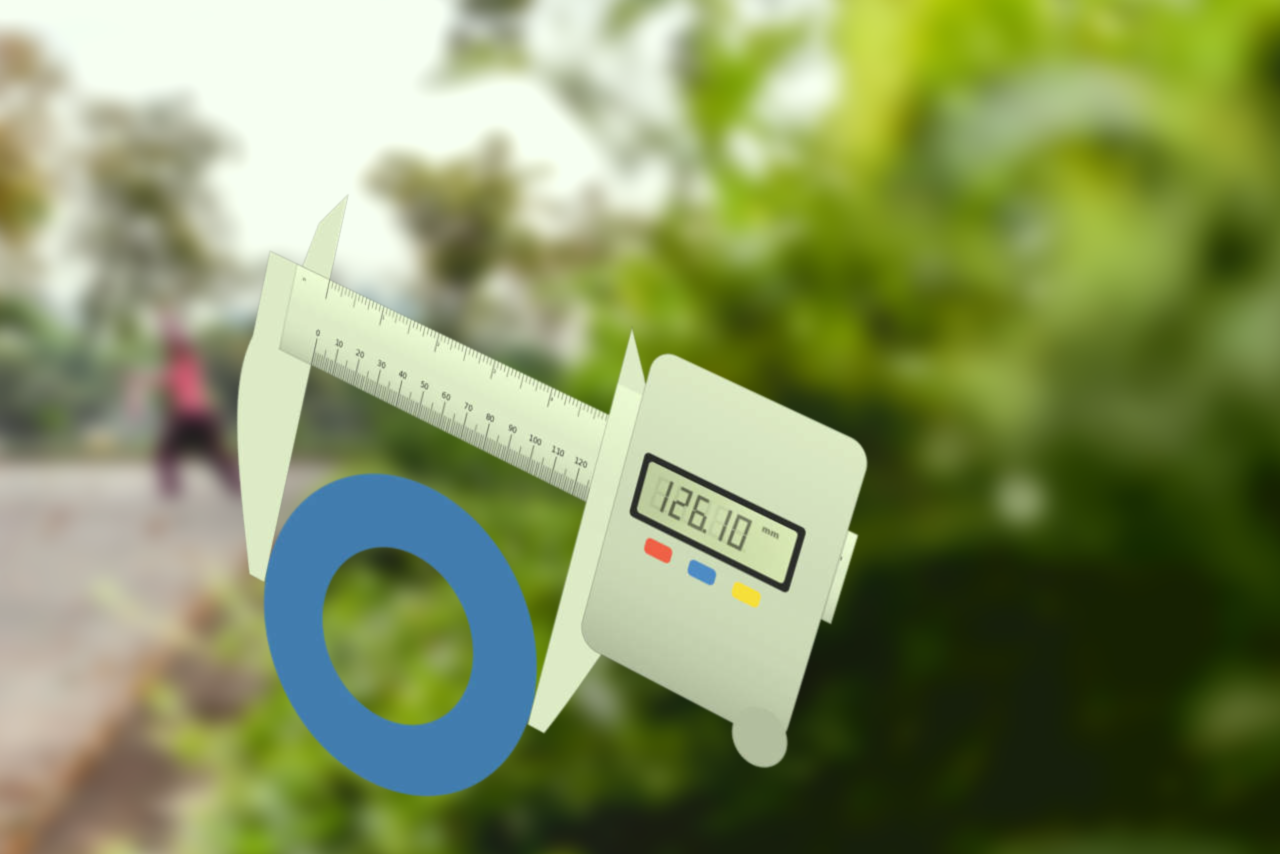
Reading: 126.10 mm
